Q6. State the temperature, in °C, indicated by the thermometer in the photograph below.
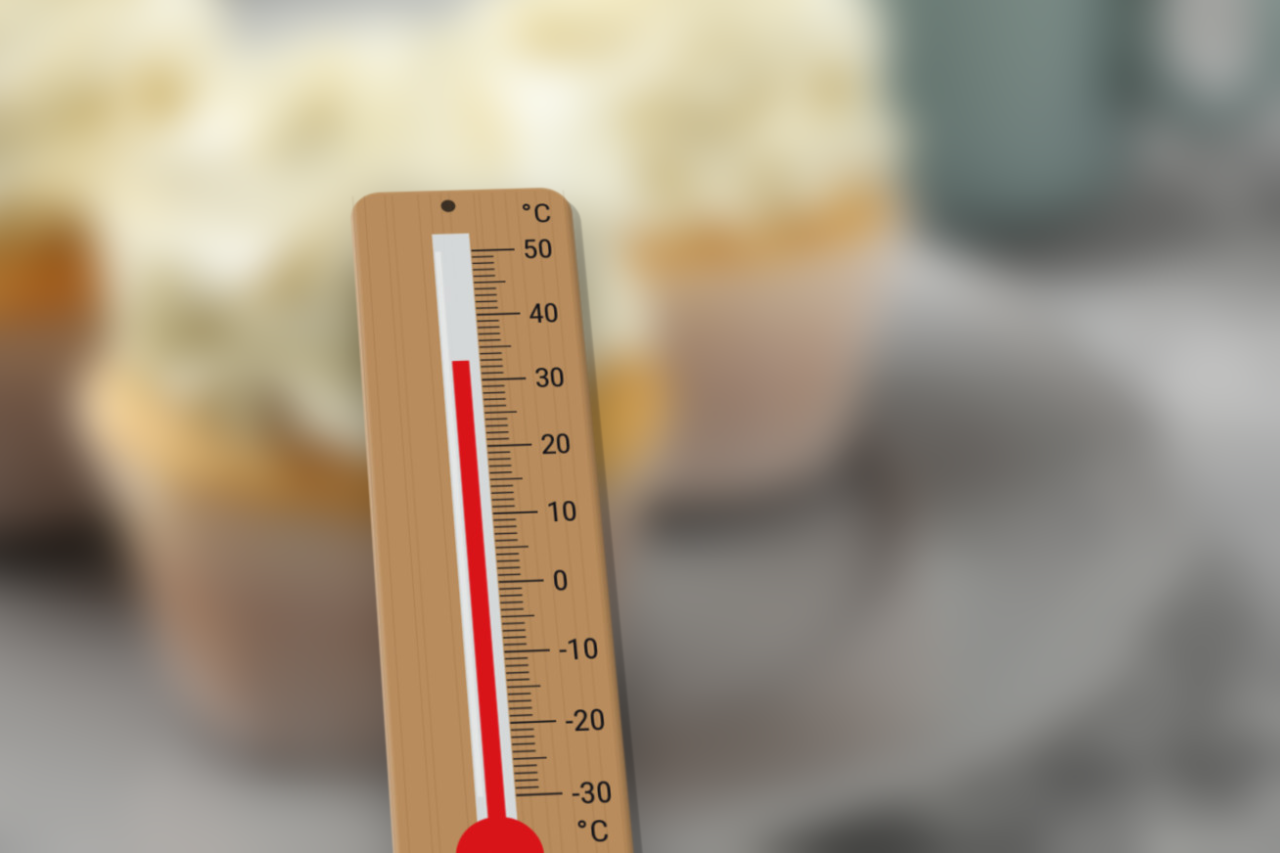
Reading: 33 °C
